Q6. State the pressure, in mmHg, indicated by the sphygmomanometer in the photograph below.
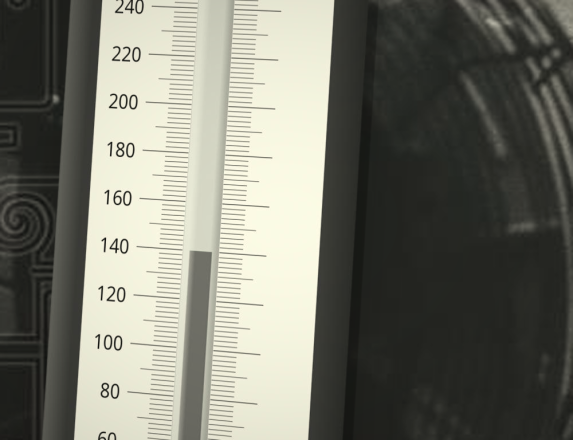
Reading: 140 mmHg
